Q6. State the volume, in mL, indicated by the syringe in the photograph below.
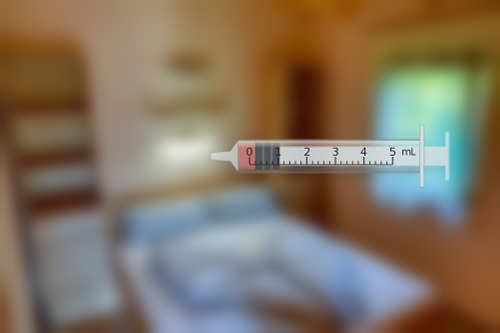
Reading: 0.2 mL
